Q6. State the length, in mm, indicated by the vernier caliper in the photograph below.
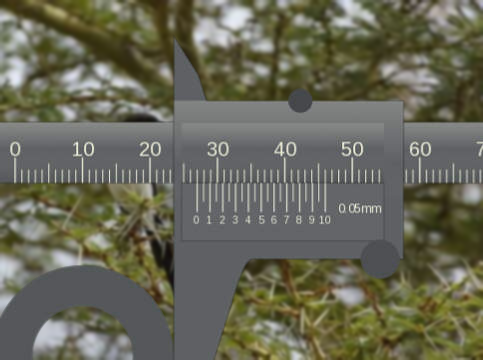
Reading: 27.0 mm
